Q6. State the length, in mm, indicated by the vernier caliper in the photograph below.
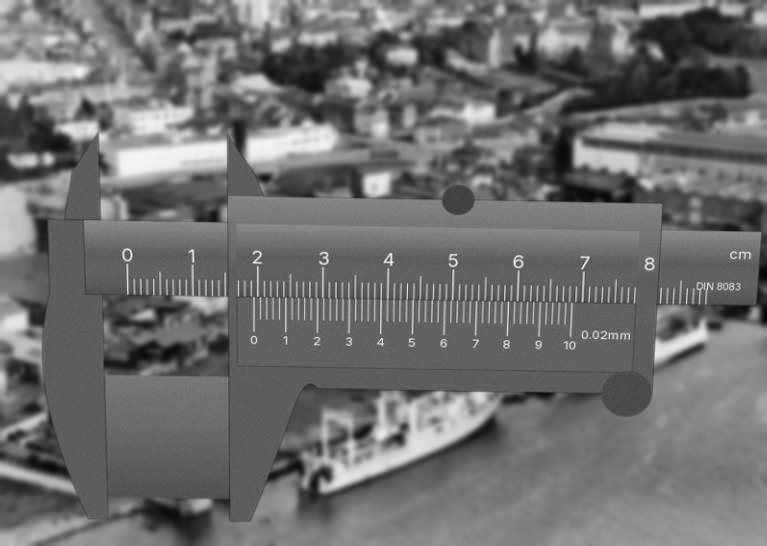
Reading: 19.4 mm
